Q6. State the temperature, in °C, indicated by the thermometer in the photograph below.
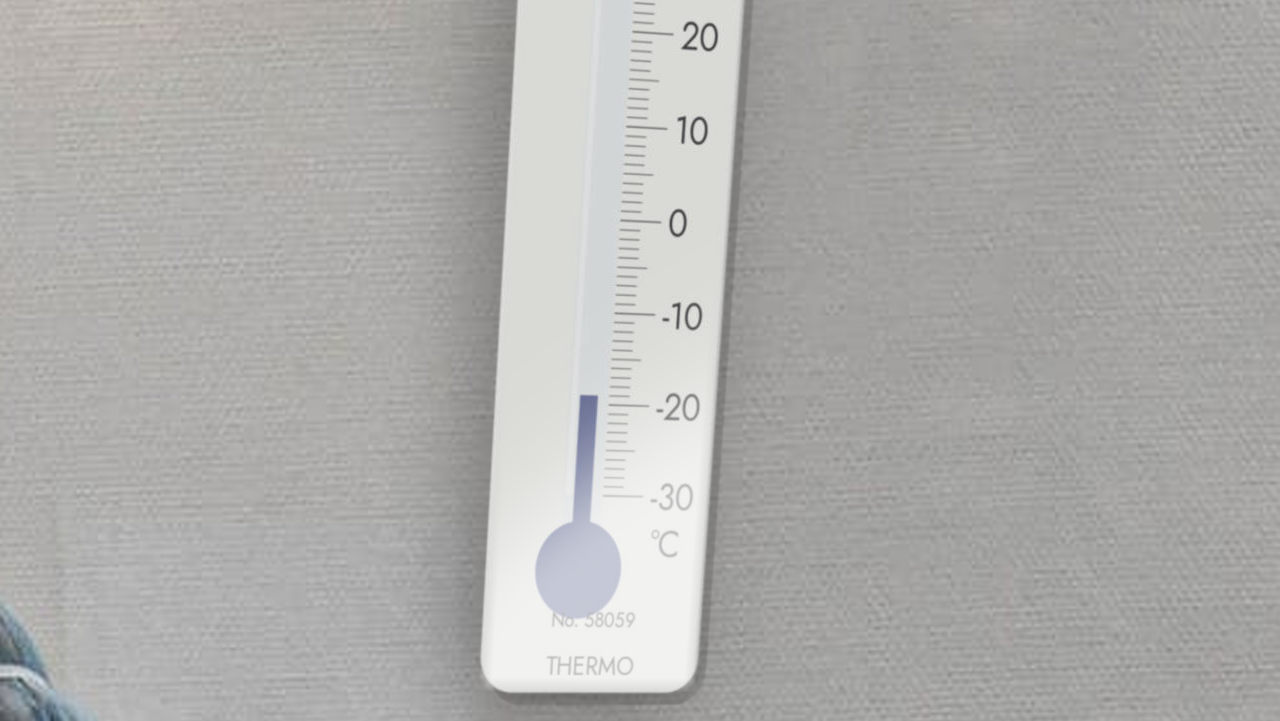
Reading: -19 °C
